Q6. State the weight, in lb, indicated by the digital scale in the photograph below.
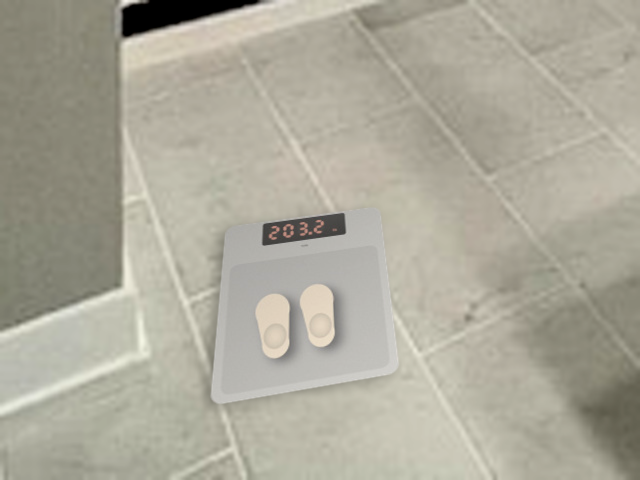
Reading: 203.2 lb
